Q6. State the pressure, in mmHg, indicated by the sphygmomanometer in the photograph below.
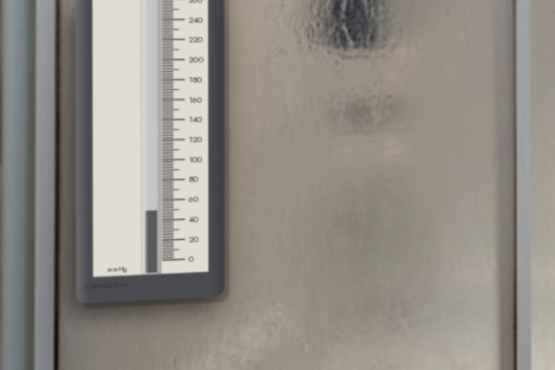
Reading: 50 mmHg
